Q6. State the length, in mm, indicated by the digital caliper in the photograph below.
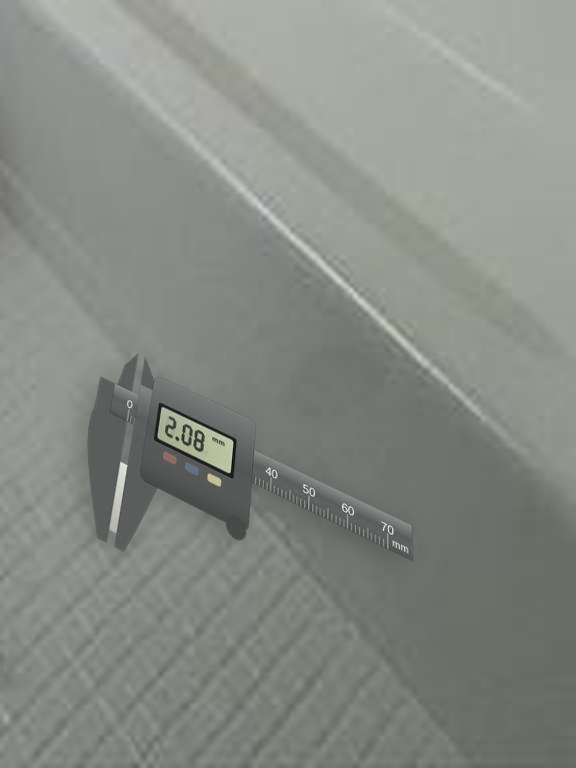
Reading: 2.08 mm
